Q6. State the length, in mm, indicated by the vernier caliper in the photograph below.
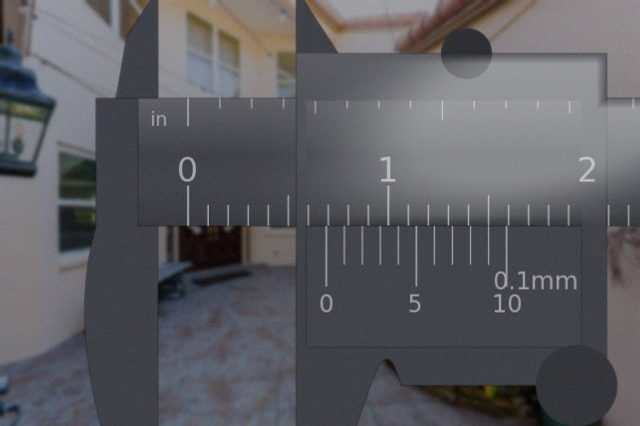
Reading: 6.9 mm
